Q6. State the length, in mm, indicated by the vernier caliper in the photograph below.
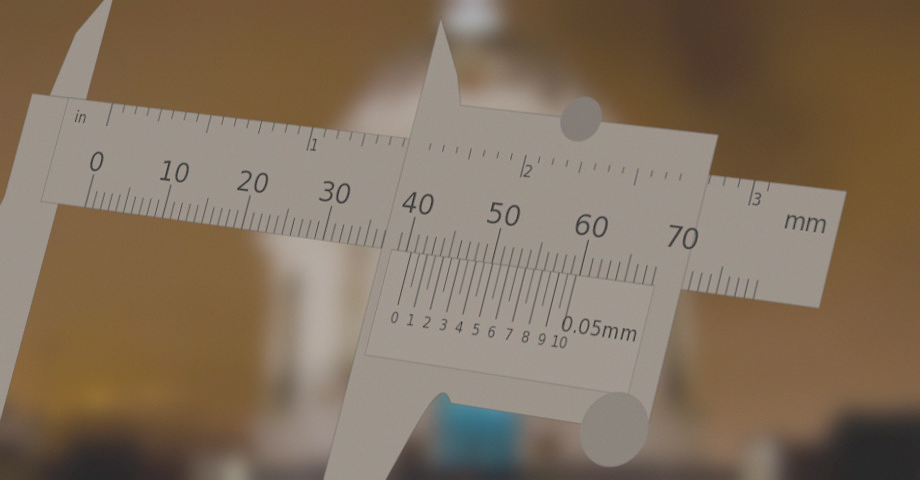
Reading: 40.6 mm
